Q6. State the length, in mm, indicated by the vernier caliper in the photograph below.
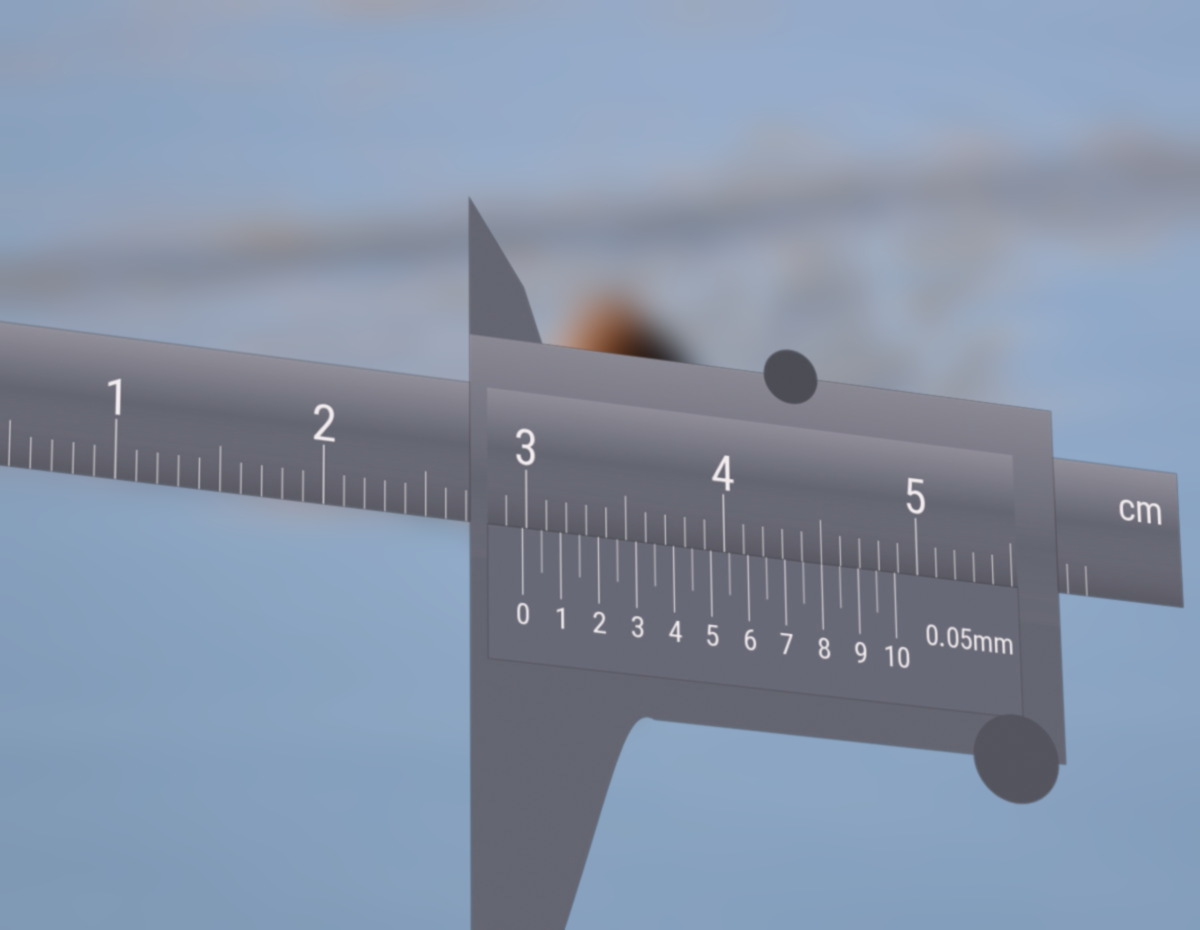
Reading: 29.8 mm
